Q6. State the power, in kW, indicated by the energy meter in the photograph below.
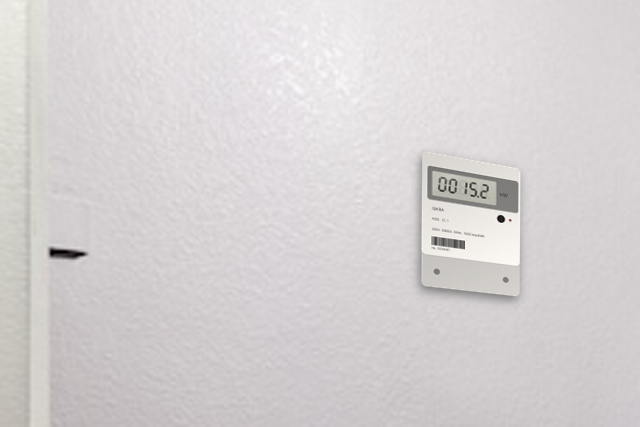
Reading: 15.2 kW
